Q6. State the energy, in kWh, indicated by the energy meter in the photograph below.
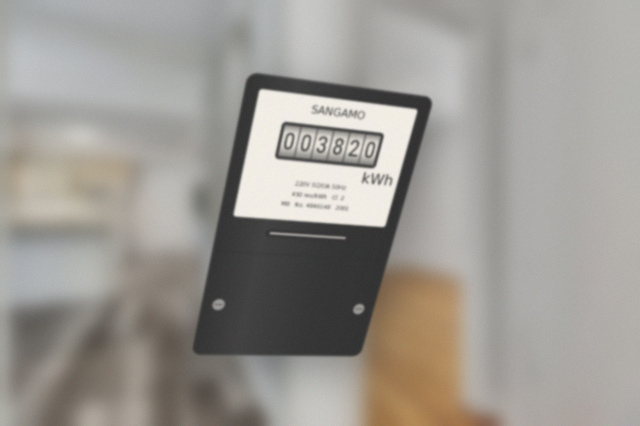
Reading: 3820 kWh
